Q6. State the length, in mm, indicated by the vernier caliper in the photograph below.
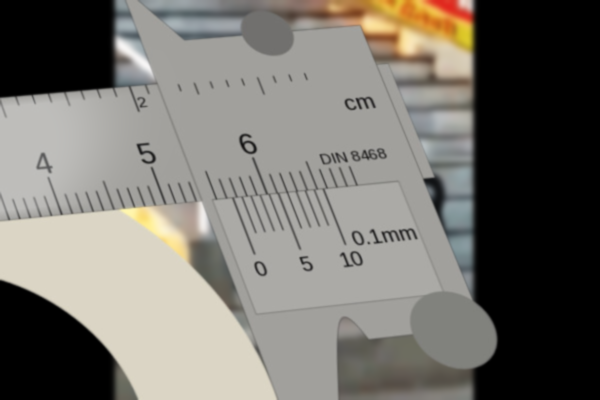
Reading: 56.6 mm
